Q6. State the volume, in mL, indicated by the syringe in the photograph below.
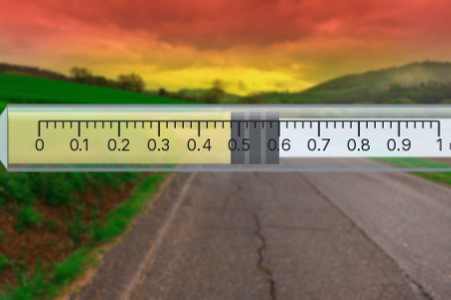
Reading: 0.48 mL
